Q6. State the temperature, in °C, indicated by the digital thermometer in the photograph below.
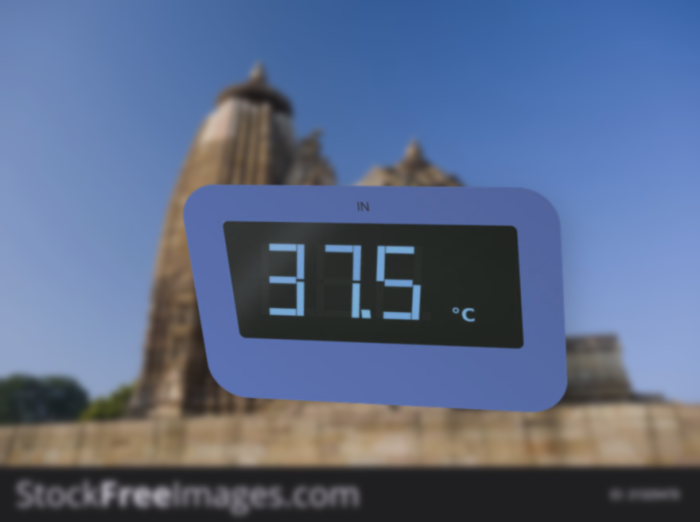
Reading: 37.5 °C
